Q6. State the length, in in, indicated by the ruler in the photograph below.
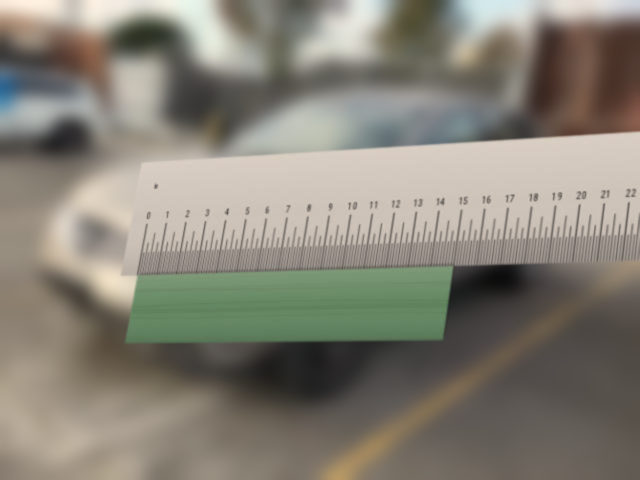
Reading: 15 in
